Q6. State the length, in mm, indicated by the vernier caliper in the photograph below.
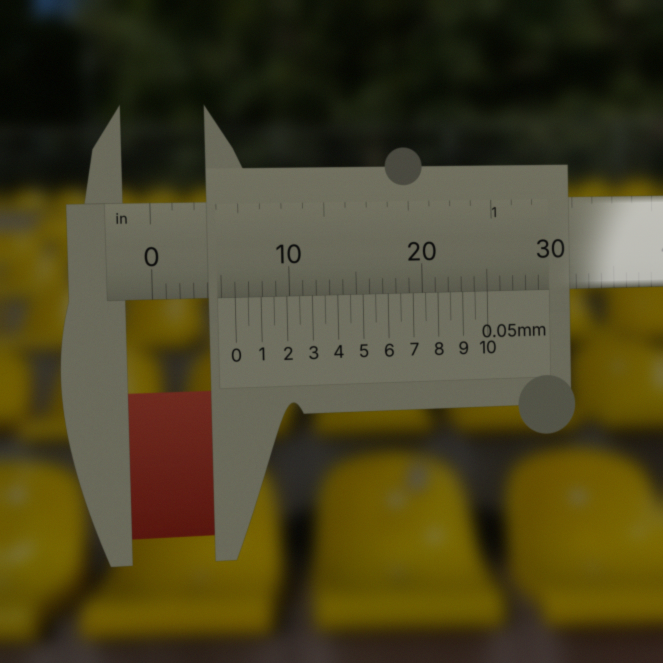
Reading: 6.0 mm
